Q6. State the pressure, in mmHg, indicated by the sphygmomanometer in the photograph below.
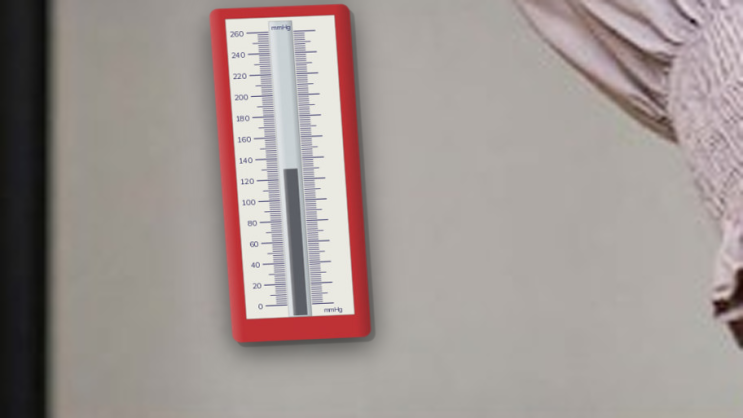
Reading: 130 mmHg
